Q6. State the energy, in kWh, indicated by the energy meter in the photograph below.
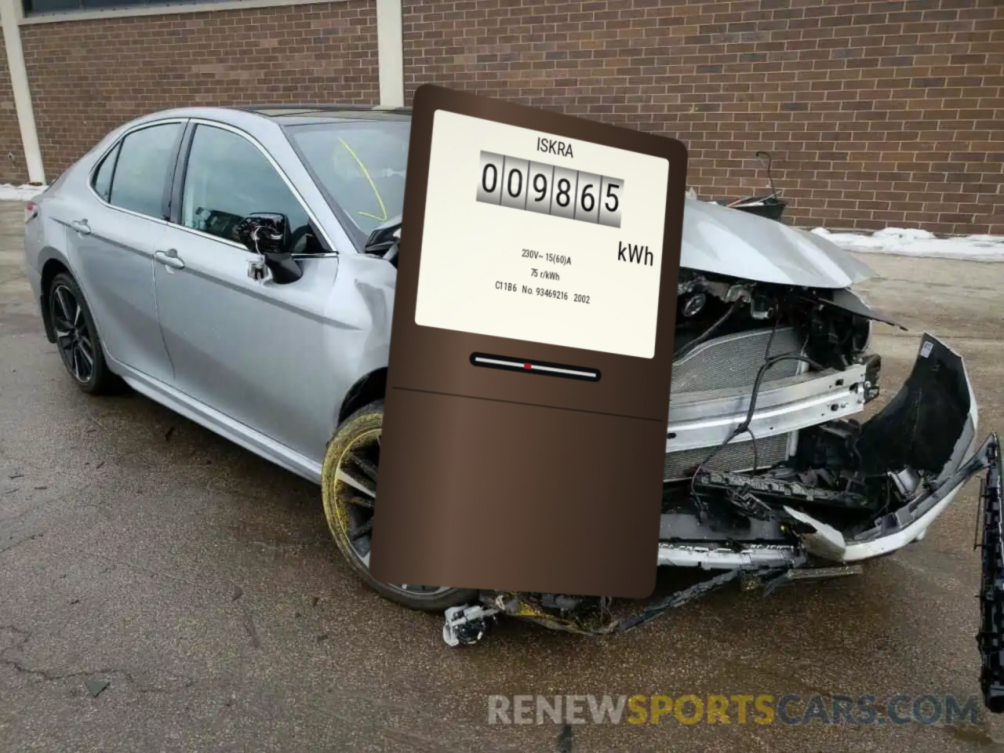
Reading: 9865 kWh
